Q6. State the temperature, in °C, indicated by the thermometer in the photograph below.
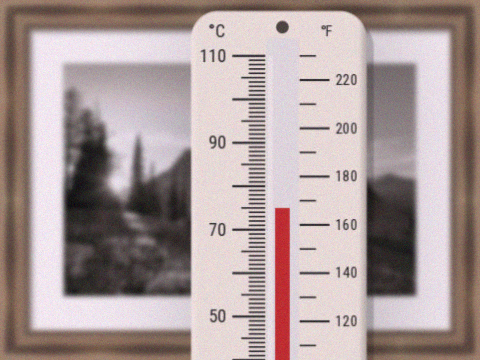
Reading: 75 °C
